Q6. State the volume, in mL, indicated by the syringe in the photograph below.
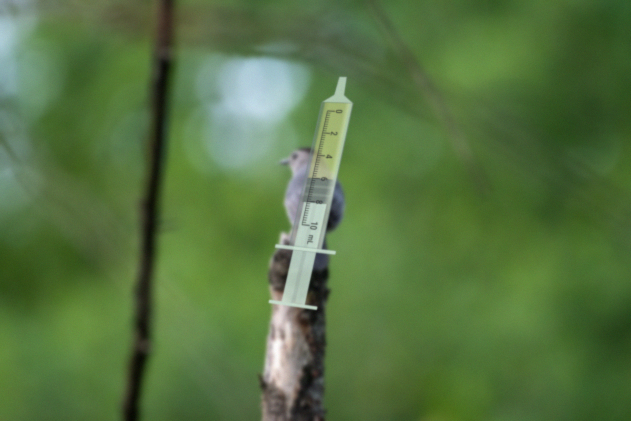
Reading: 6 mL
